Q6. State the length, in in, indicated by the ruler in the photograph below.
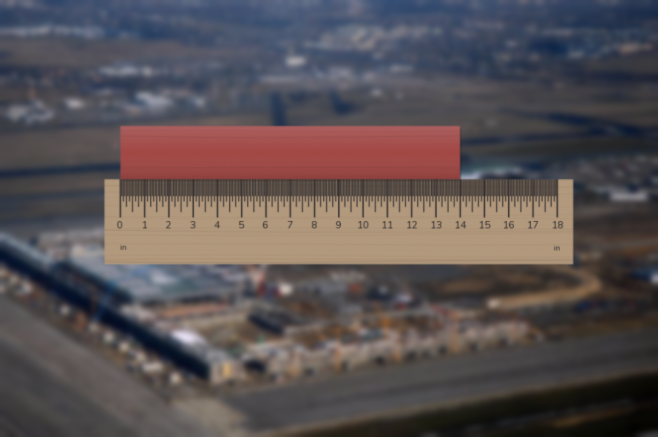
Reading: 14 in
